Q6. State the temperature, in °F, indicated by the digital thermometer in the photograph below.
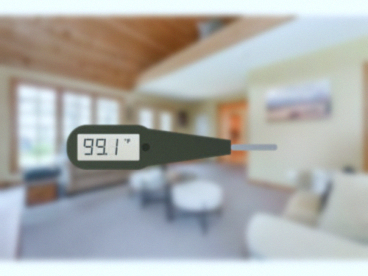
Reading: 99.1 °F
